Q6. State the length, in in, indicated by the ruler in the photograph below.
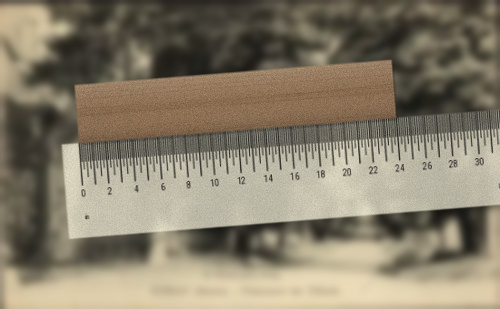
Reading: 24 in
